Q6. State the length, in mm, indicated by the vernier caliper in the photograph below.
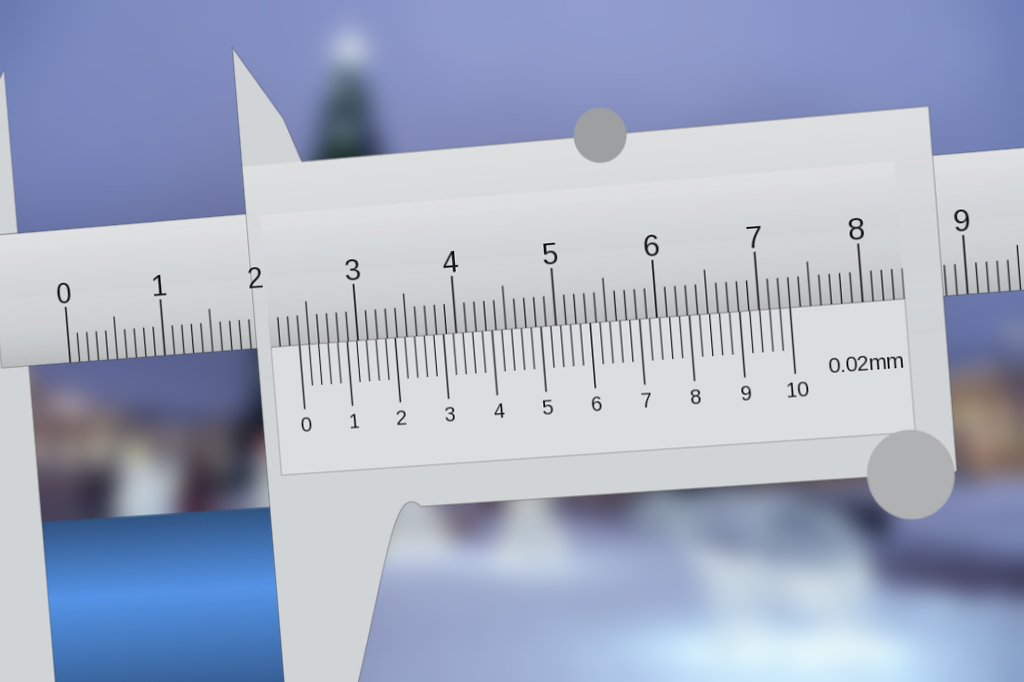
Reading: 24.0 mm
